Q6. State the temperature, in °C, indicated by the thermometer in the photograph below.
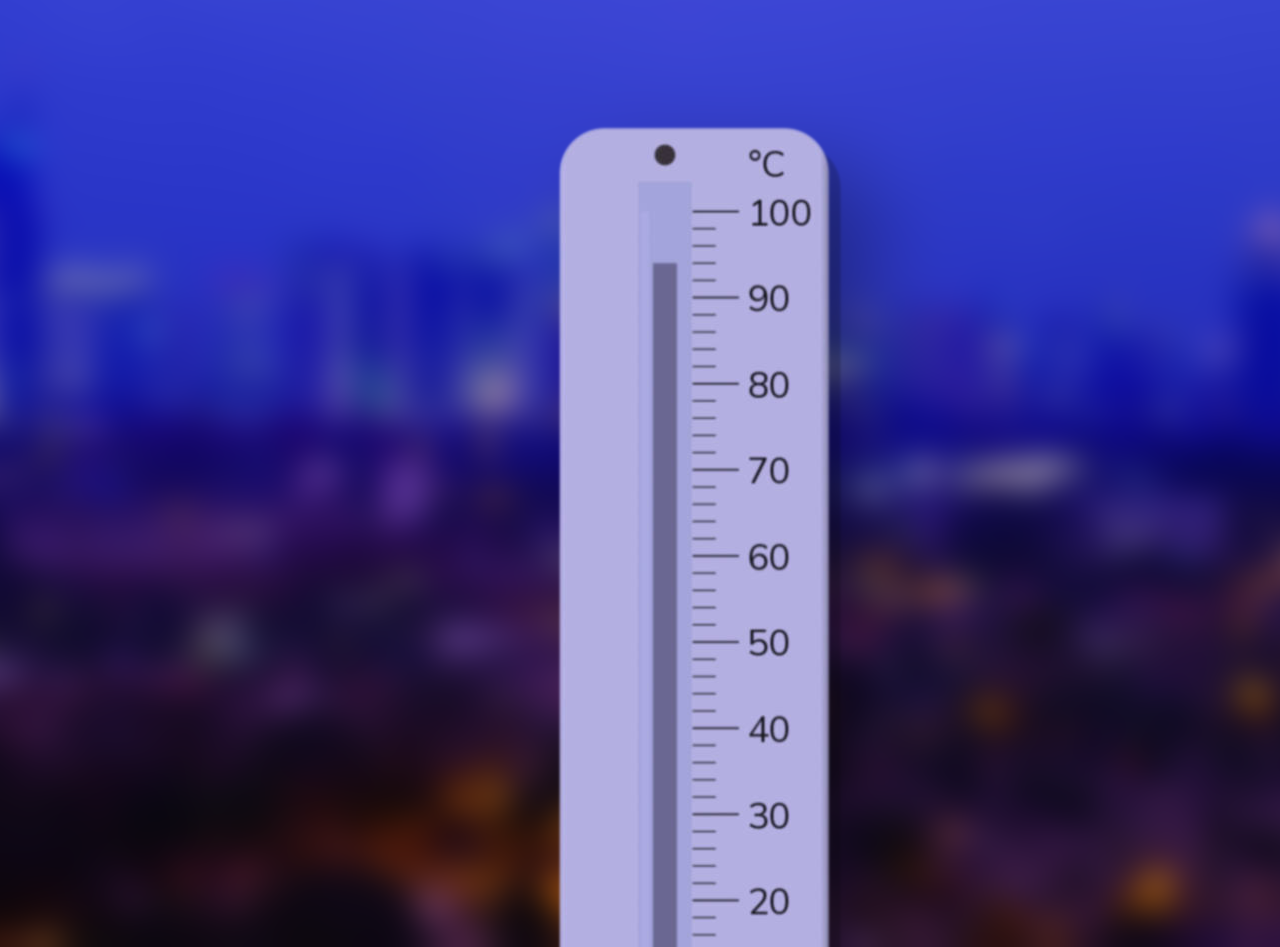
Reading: 94 °C
